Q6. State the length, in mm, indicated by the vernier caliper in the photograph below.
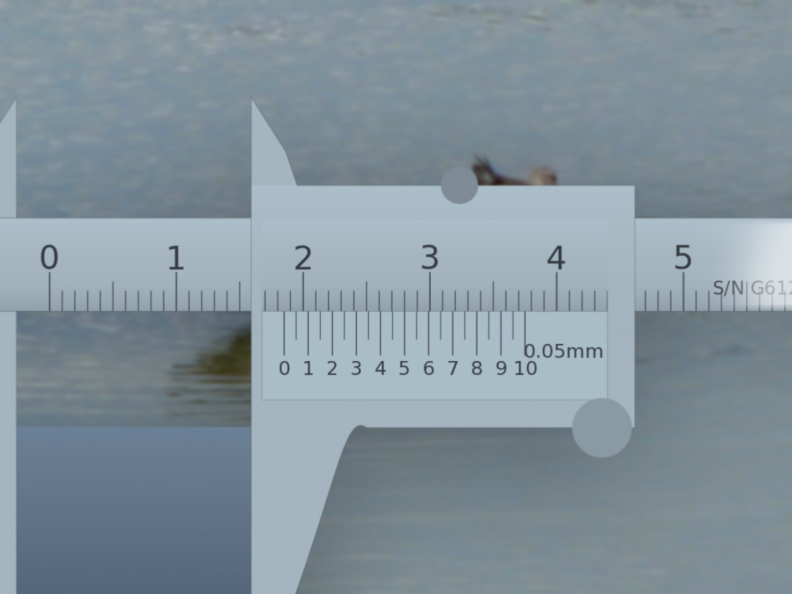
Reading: 18.5 mm
